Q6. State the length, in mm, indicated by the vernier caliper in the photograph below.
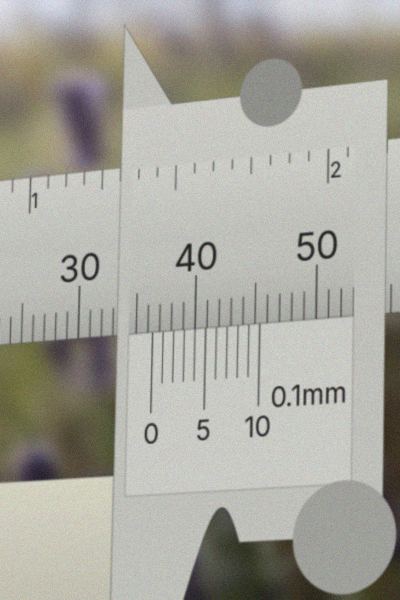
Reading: 36.4 mm
